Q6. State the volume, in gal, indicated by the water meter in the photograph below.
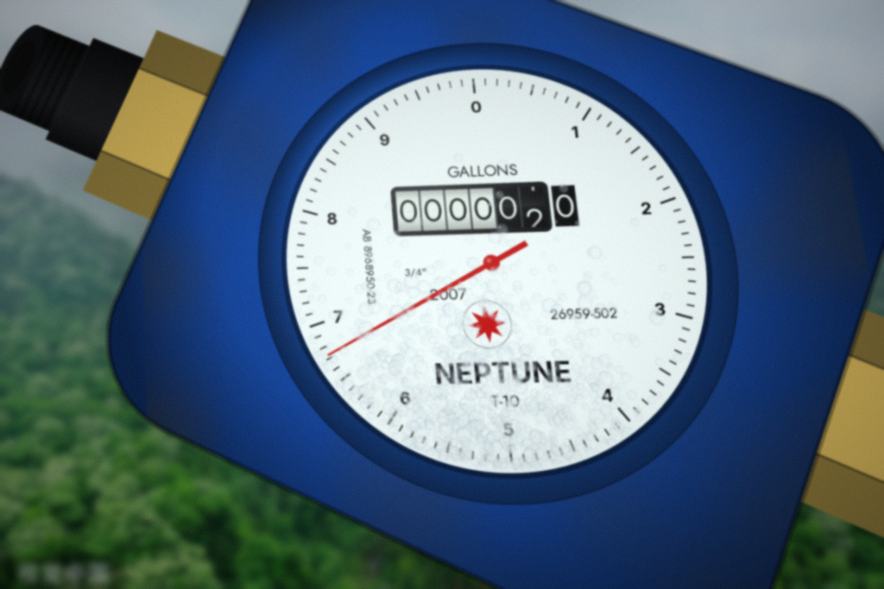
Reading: 16.7 gal
